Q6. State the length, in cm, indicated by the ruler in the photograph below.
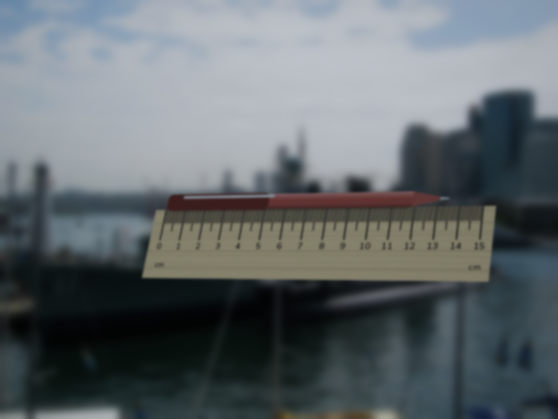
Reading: 13.5 cm
